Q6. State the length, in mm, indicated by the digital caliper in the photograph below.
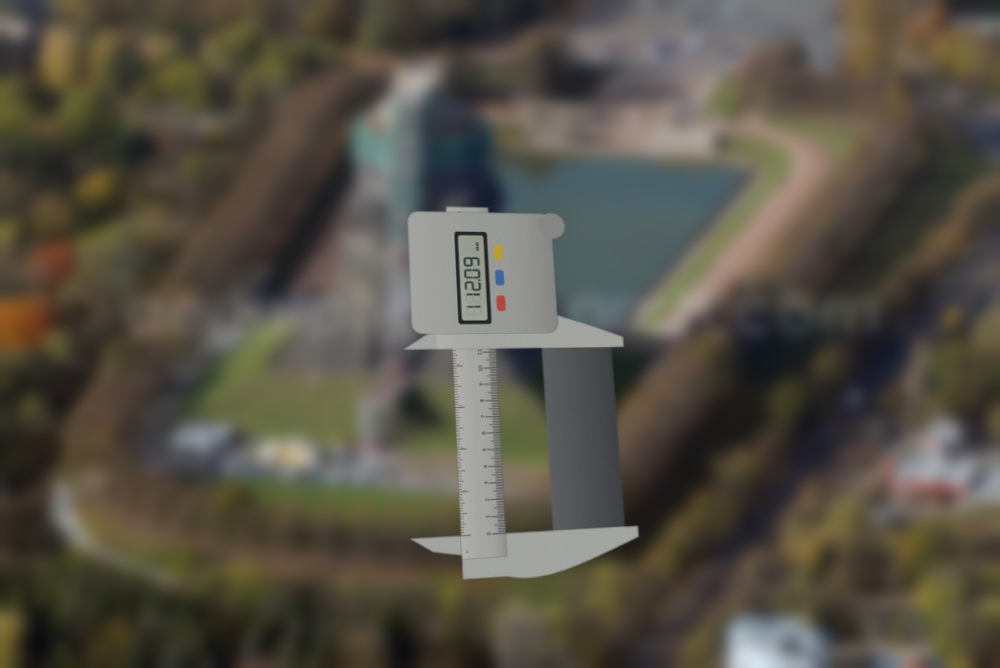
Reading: 112.09 mm
